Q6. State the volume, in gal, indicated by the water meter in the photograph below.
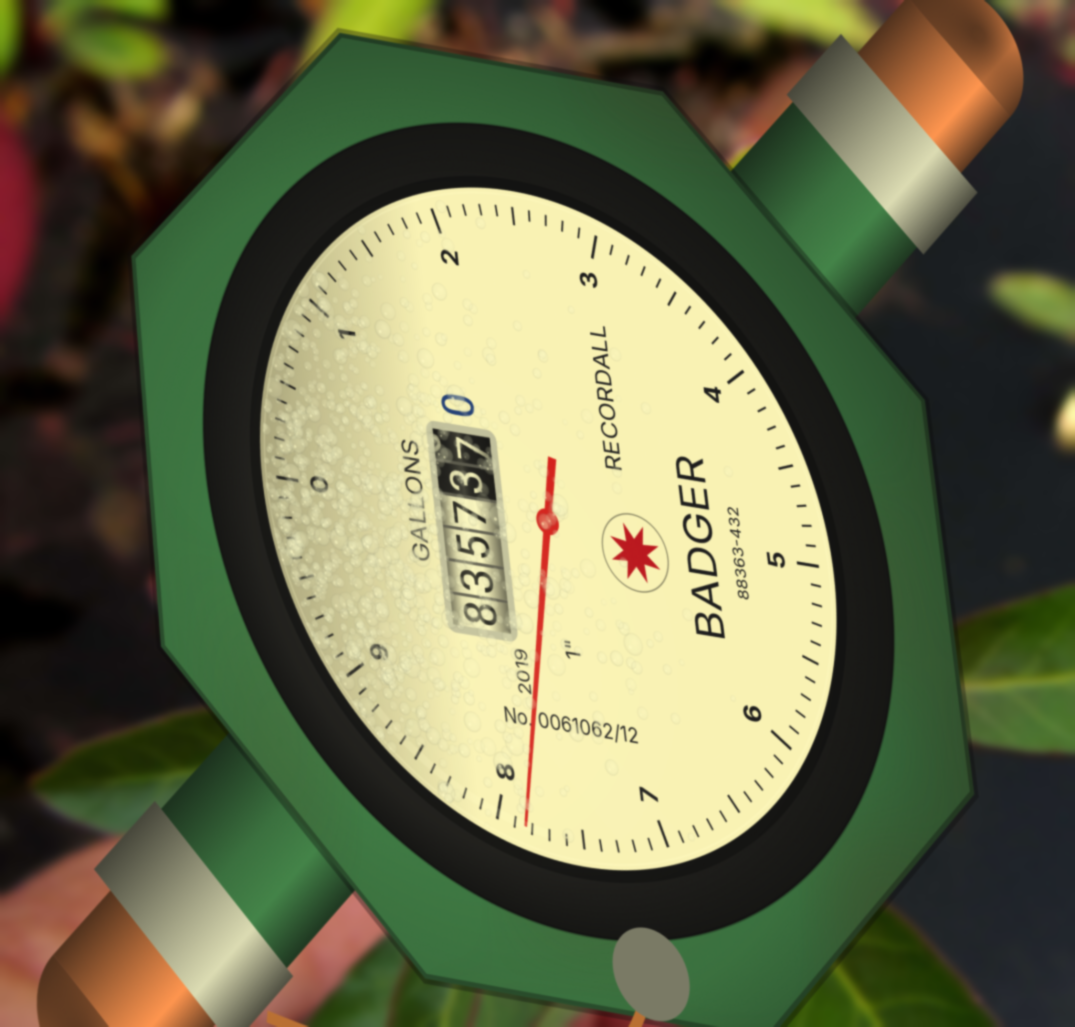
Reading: 8357367.8 gal
